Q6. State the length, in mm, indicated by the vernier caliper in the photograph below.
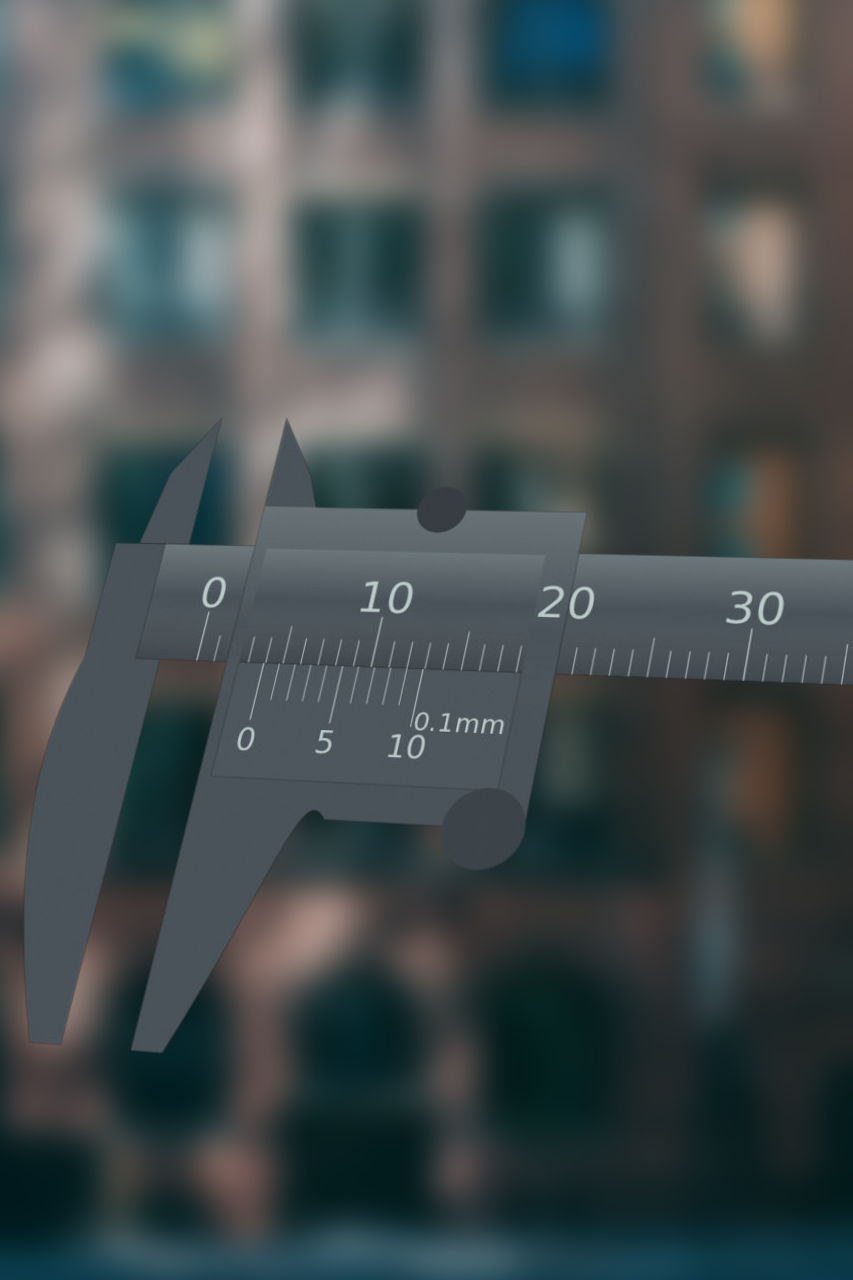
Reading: 3.9 mm
